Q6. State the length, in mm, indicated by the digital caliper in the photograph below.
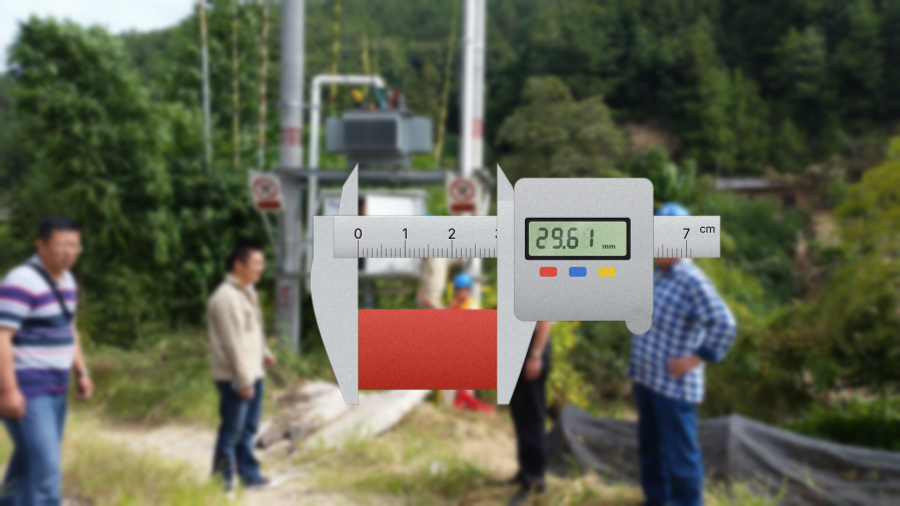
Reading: 29.61 mm
